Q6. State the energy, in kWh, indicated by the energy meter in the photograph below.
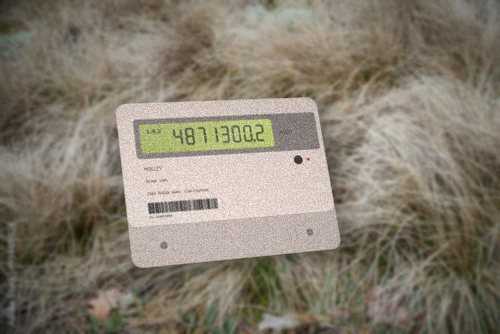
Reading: 4871300.2 kWh
